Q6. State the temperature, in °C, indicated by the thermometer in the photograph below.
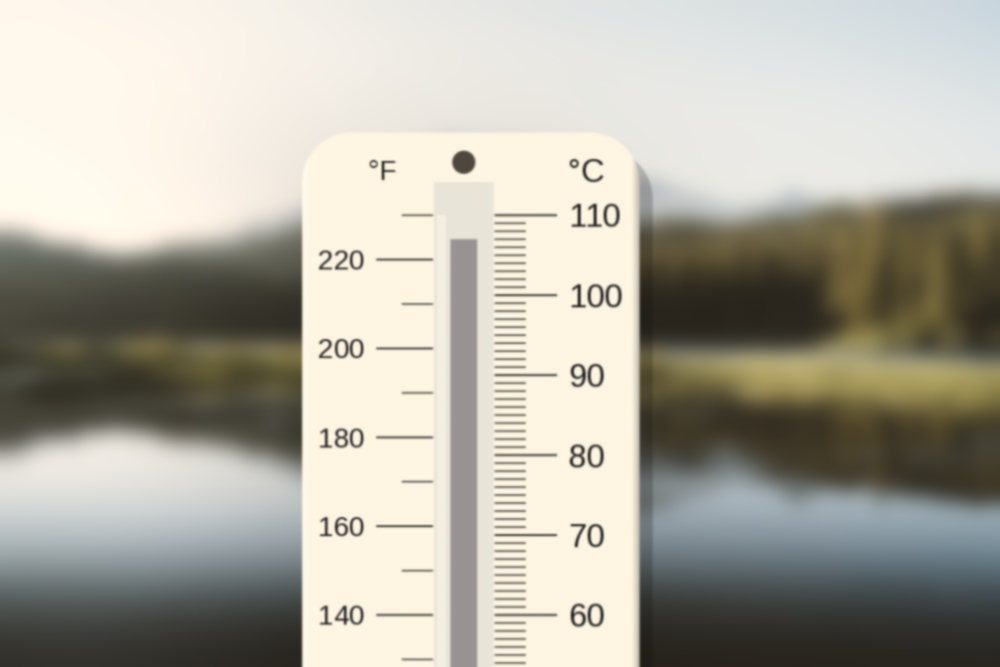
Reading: 107 °C
